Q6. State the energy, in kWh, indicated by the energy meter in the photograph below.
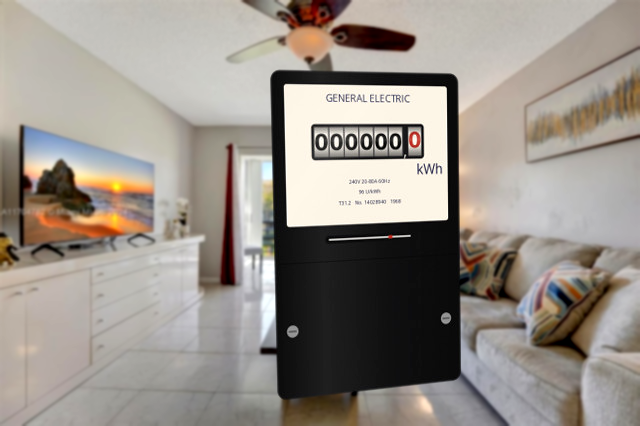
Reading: 0.0 kWh
